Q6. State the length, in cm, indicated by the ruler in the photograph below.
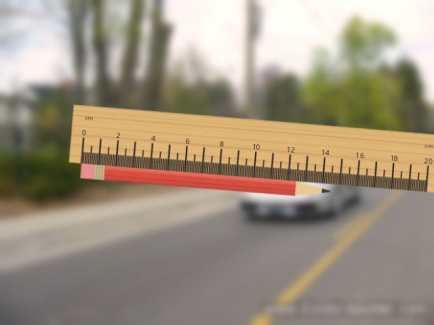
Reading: 14.5 cm
